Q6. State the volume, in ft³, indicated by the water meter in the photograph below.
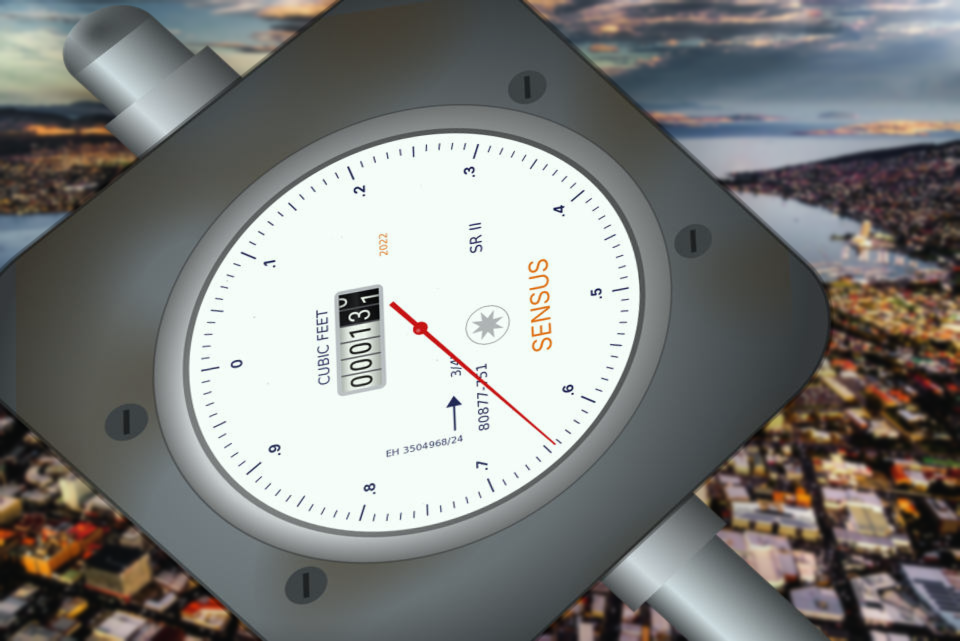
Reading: 130.64 ft³
